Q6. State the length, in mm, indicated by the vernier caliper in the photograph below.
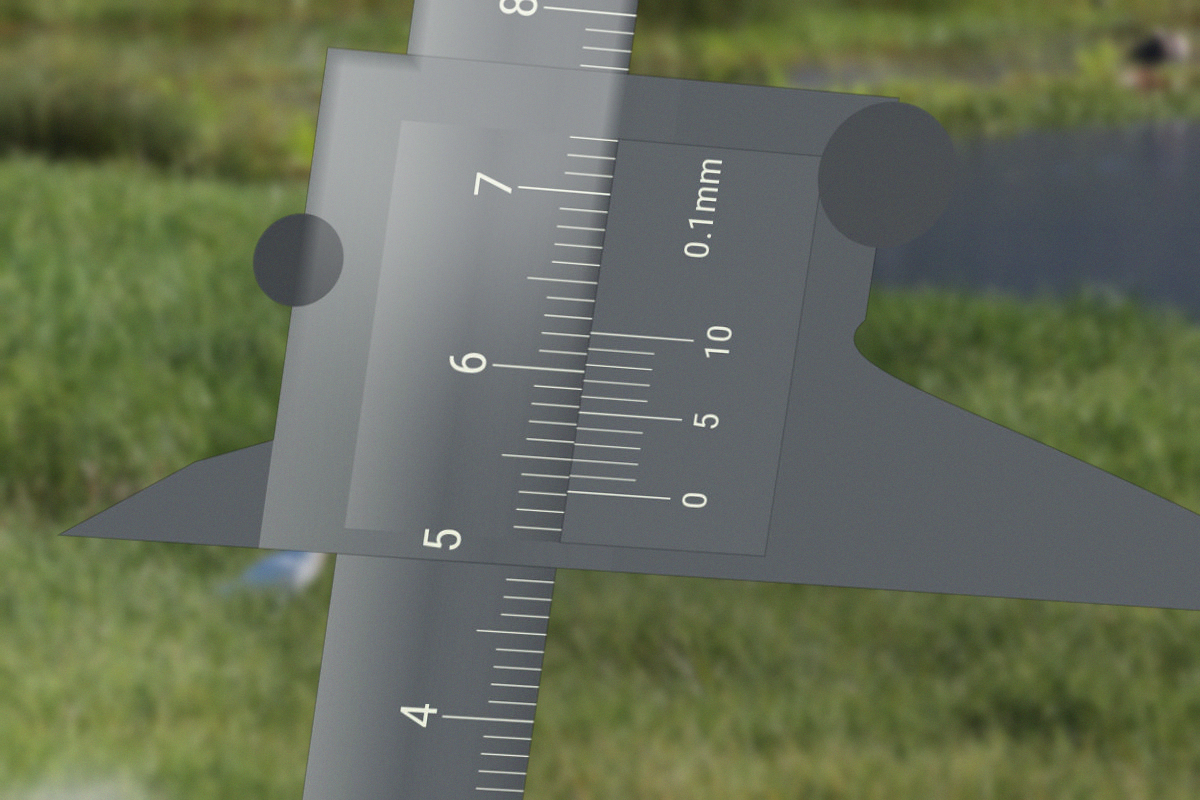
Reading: 53.2 mm
